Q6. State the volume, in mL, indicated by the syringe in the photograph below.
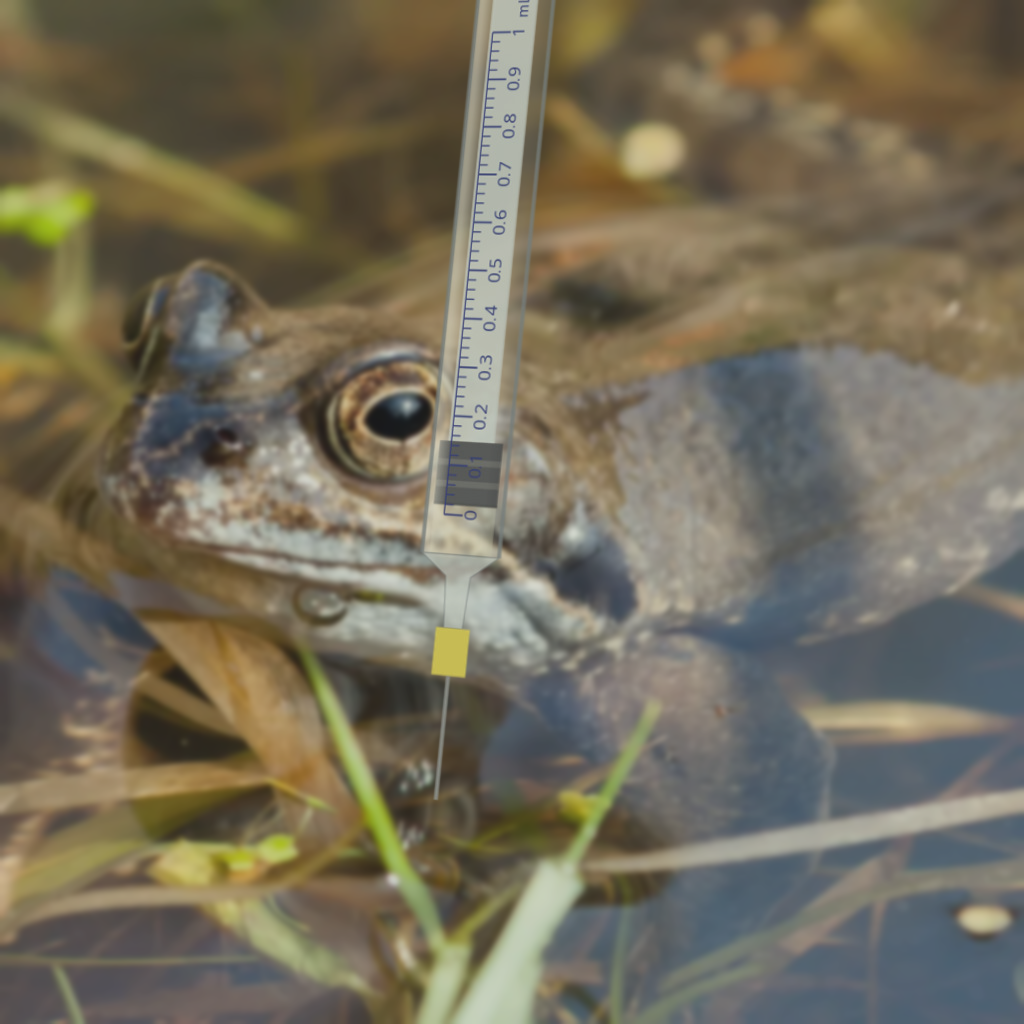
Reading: 0.02 mL
